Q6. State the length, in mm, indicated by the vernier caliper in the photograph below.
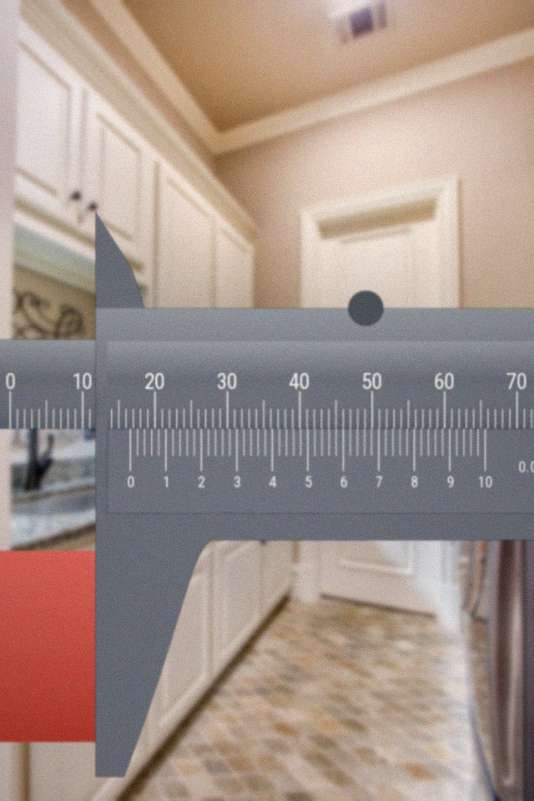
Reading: 16.6 mm
